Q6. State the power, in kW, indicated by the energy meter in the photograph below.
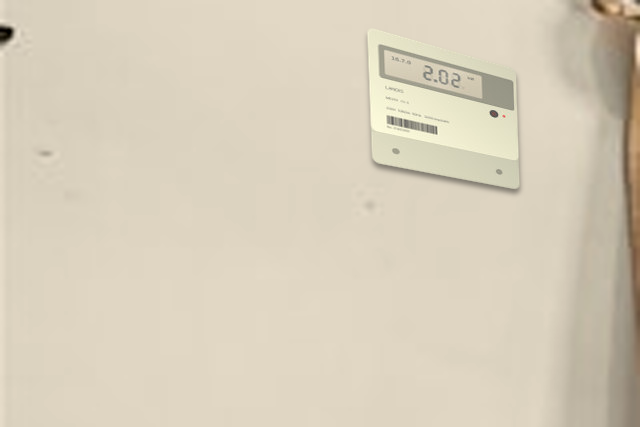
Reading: 2.02 kW
